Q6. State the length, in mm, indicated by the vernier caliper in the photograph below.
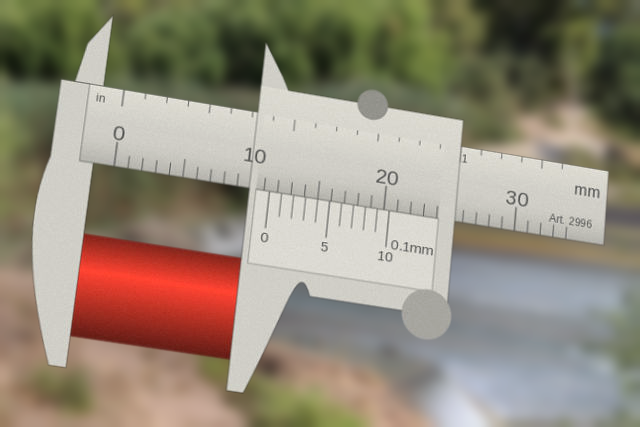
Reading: 11.4 mm
